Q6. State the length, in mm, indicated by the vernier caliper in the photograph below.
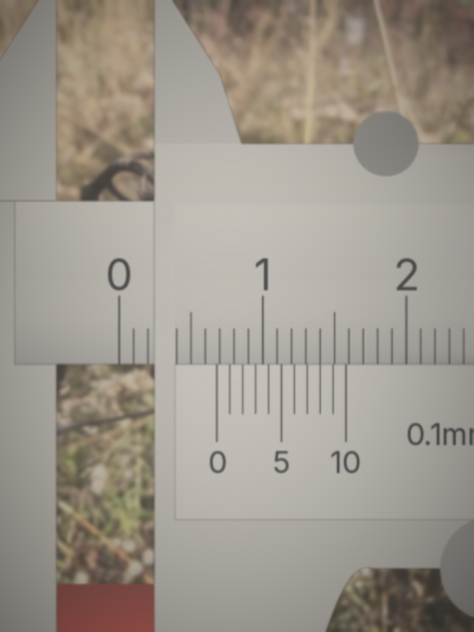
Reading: 6.8 mm
